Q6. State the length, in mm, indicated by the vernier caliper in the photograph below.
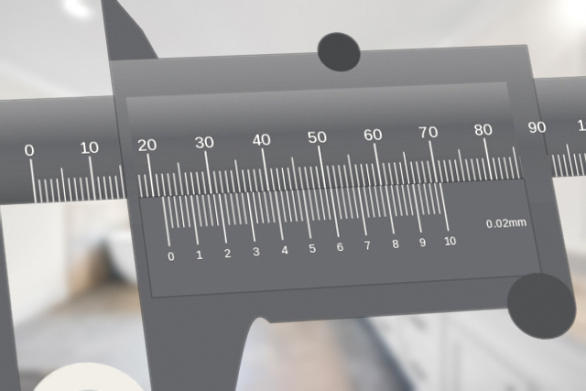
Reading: 21.6 mm
